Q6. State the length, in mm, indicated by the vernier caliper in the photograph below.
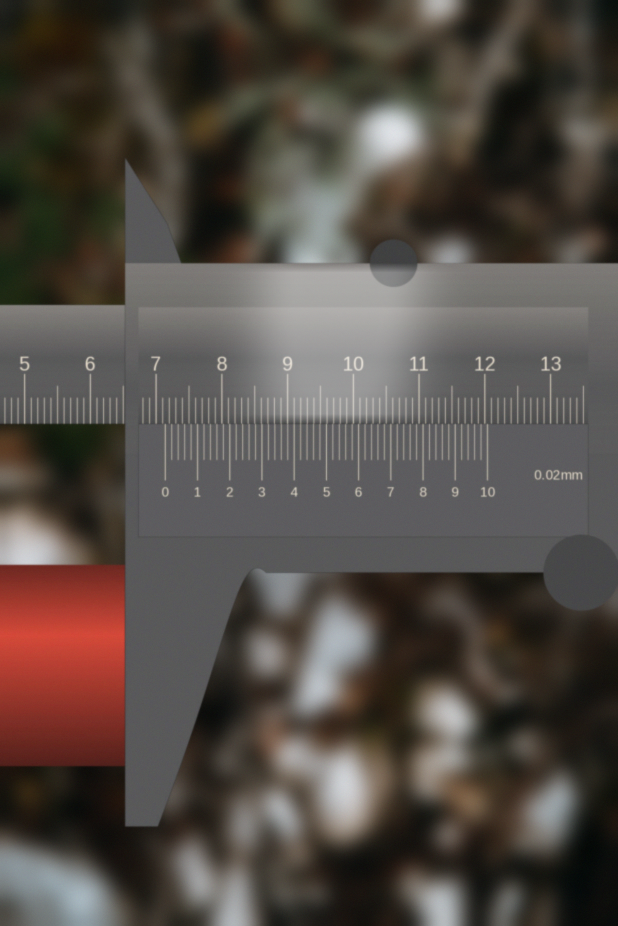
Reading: 71.4 mm
